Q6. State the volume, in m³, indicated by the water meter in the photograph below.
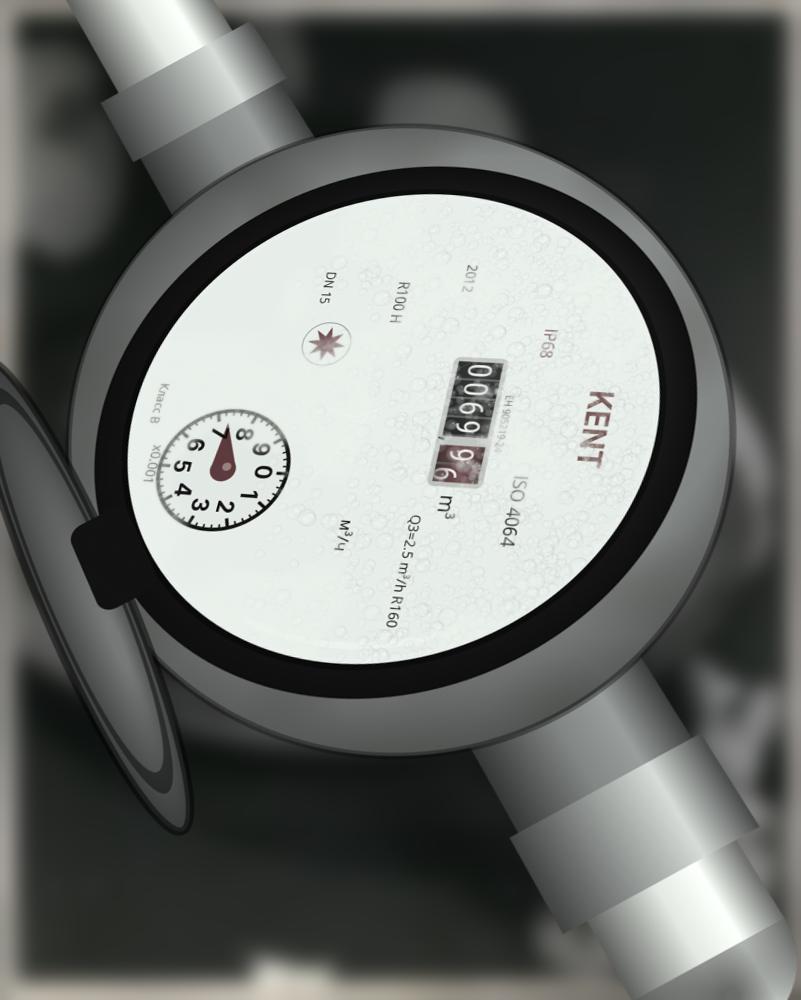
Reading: 69.957 m³
